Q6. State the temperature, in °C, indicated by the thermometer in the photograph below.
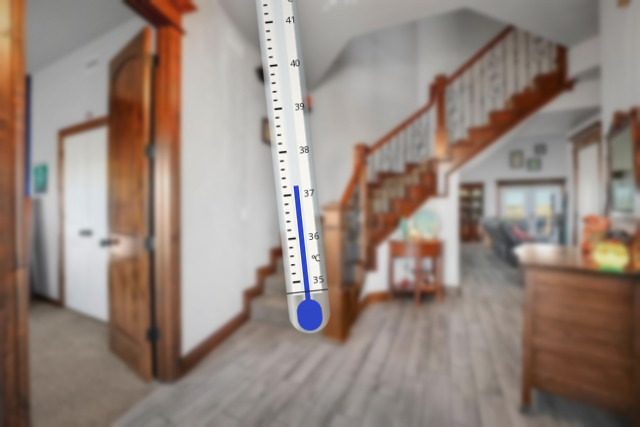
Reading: 37.2 °C
